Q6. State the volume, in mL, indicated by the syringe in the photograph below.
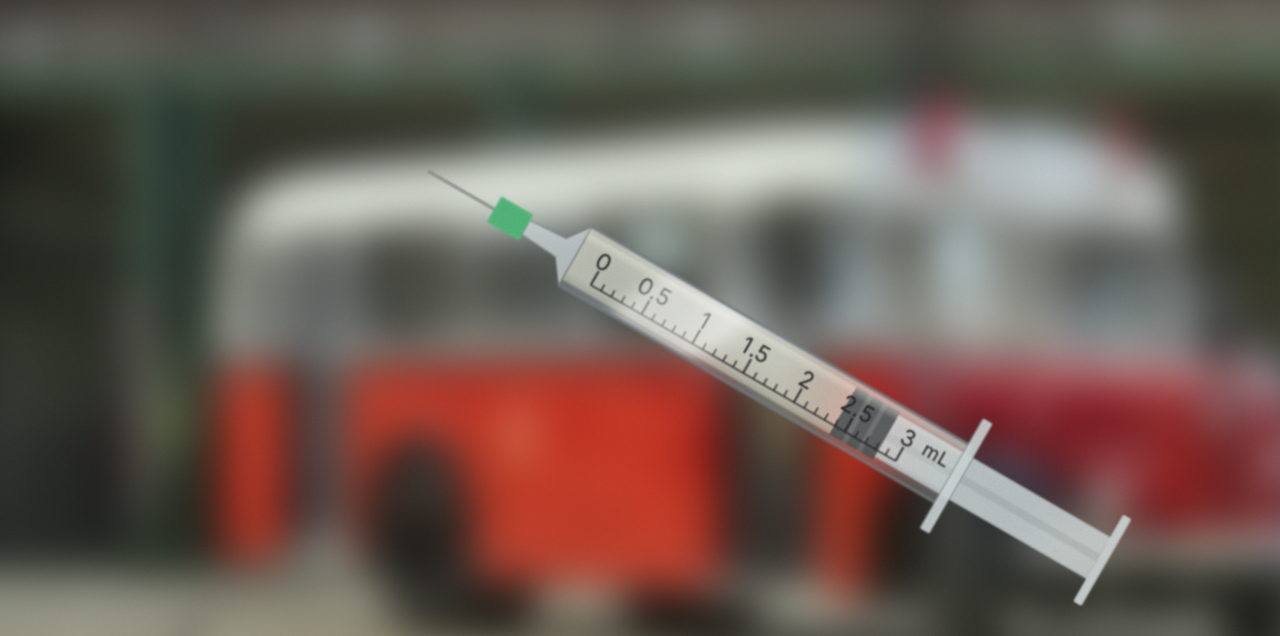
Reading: 2.4 mL
